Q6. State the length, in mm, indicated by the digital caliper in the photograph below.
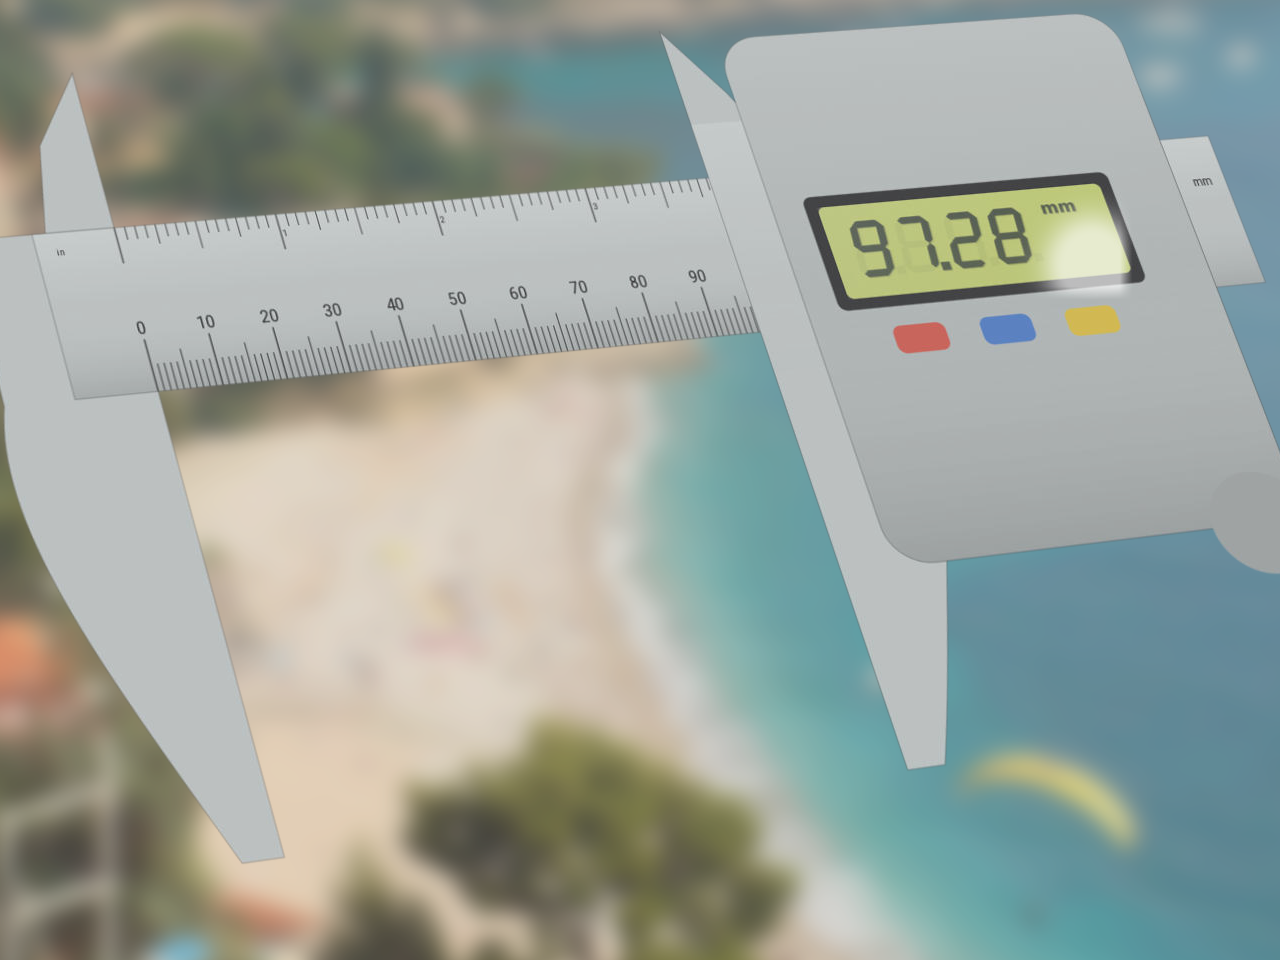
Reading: 97.28 mm
